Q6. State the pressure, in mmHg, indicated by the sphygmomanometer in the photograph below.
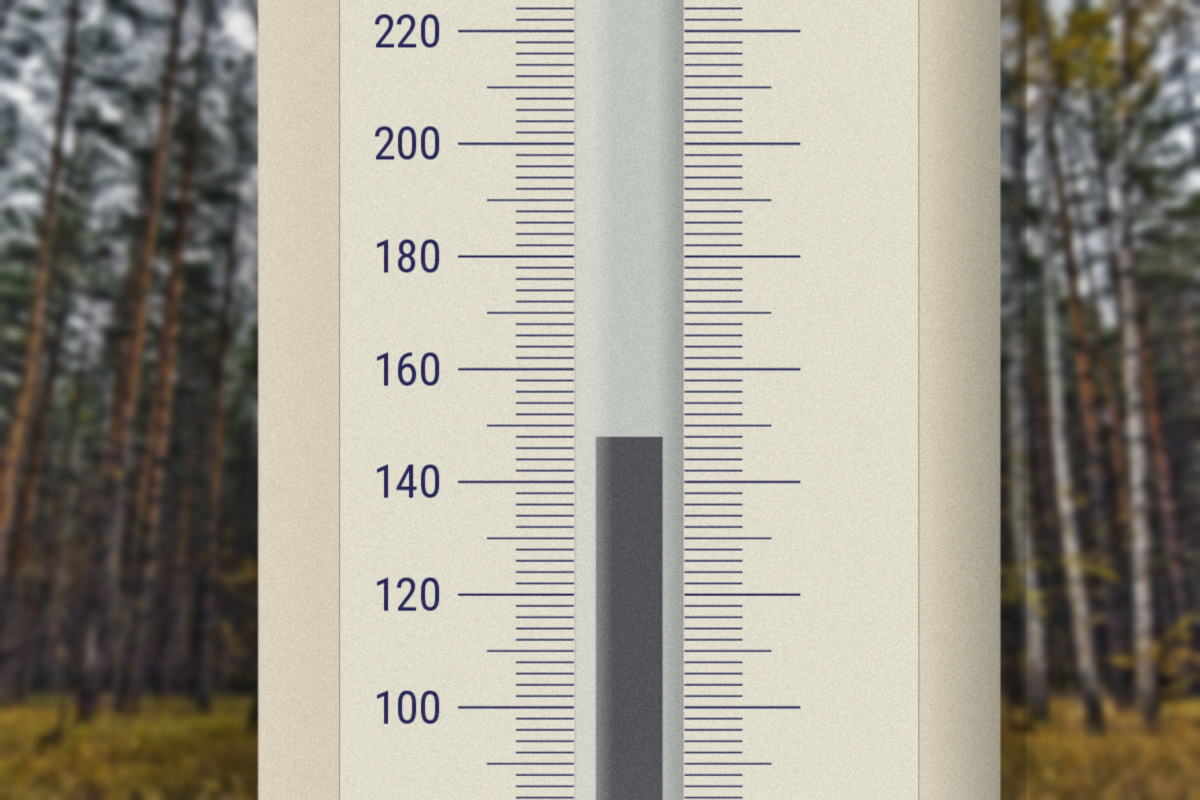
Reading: 148 mmHg
